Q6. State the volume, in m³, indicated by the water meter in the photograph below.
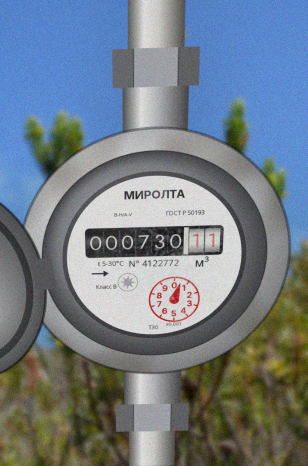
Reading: 730.110 m³
